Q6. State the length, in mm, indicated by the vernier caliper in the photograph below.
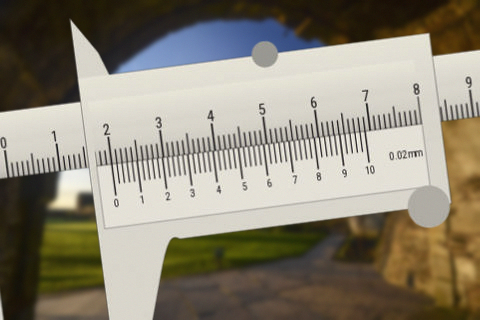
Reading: 20.0 mm
